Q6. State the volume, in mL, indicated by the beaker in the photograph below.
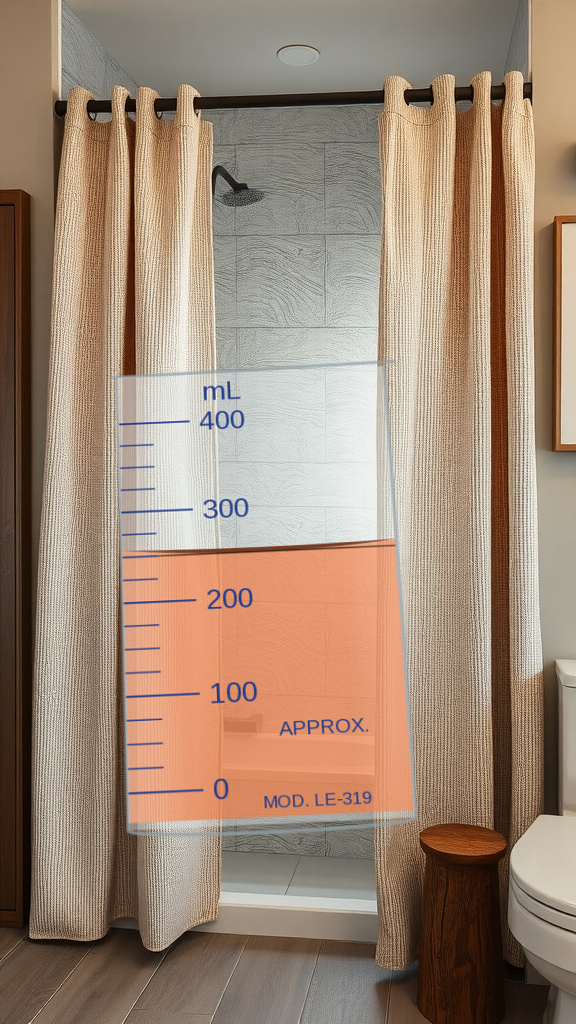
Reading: 250 mL
